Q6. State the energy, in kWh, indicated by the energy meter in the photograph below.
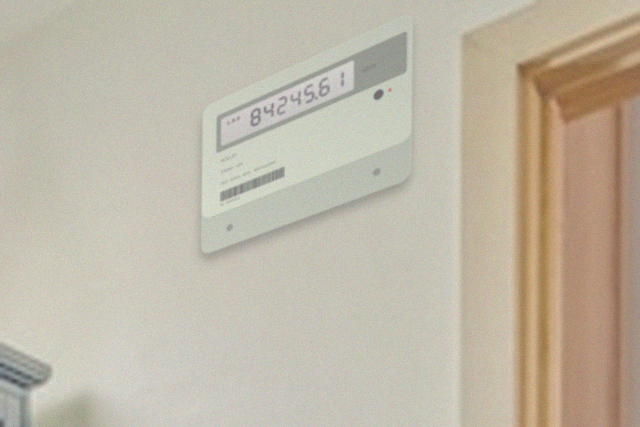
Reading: 84245.61 kWh
